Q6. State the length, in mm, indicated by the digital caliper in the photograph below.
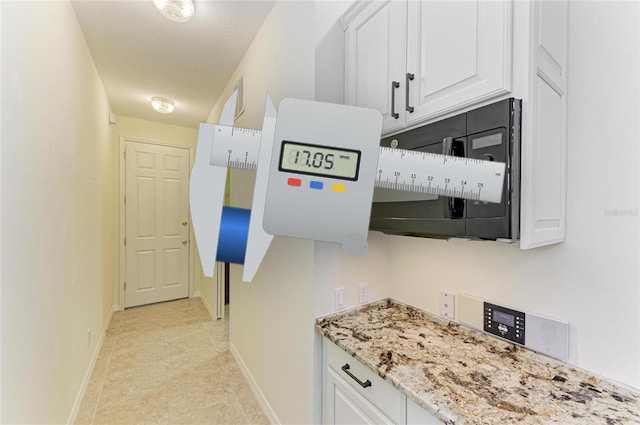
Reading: 17.05 mm
